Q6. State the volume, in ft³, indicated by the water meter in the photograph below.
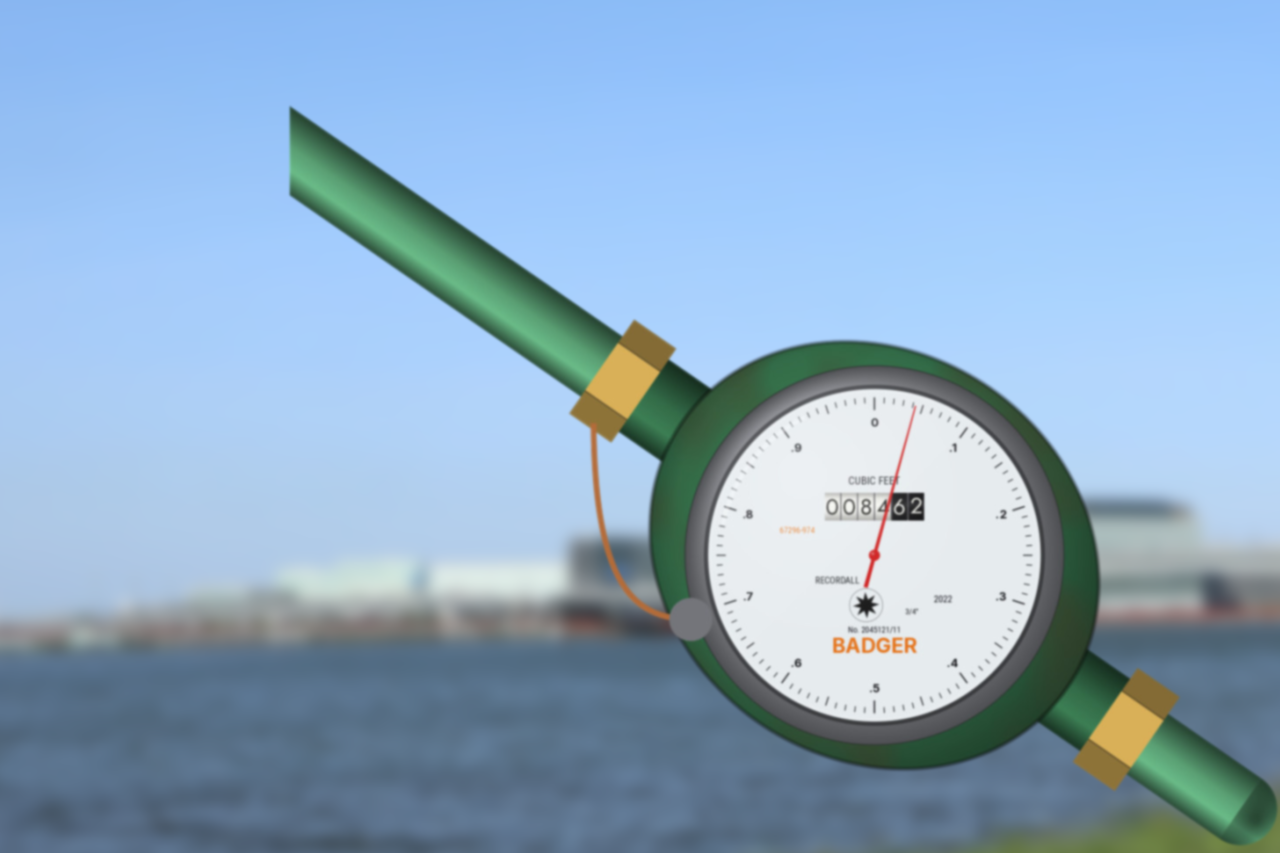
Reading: 8462.04 ft³
